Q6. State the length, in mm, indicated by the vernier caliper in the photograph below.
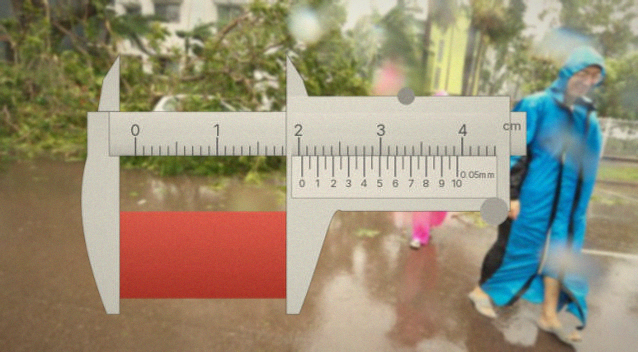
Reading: 20.4 mm
